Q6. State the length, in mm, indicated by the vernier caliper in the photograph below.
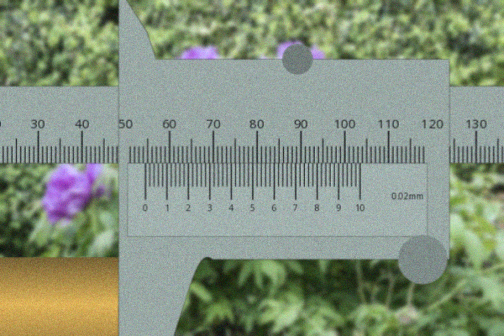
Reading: 54.5 mm
